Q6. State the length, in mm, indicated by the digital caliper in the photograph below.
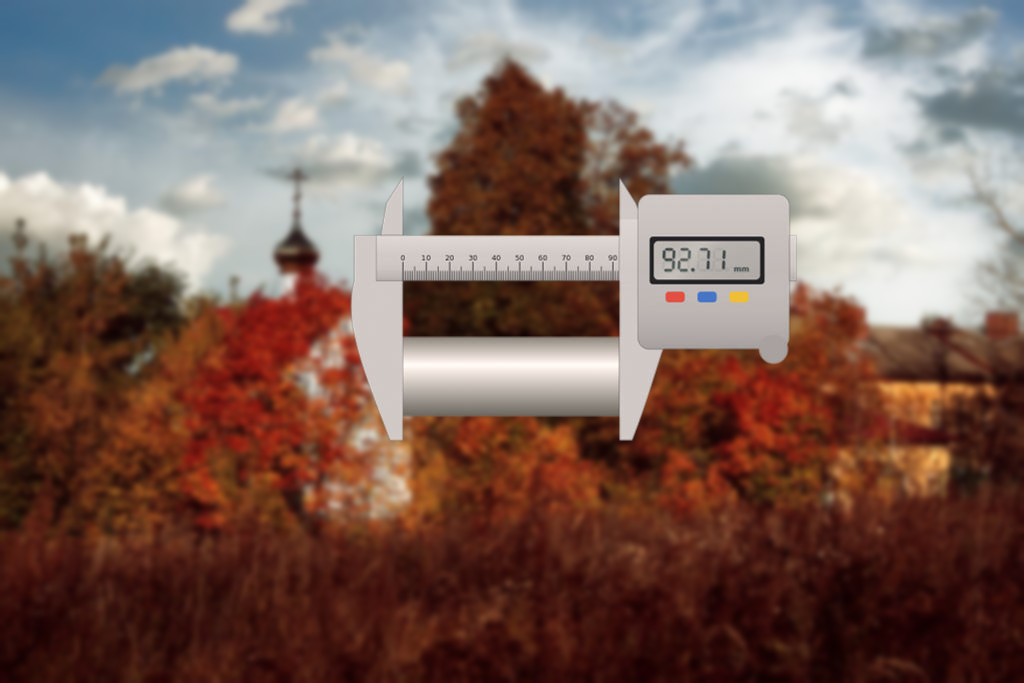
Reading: 92.71 mm
